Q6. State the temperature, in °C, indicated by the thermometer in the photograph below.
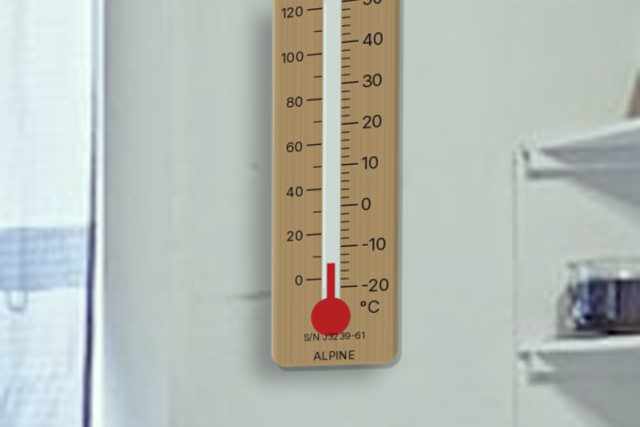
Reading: -14 °C
